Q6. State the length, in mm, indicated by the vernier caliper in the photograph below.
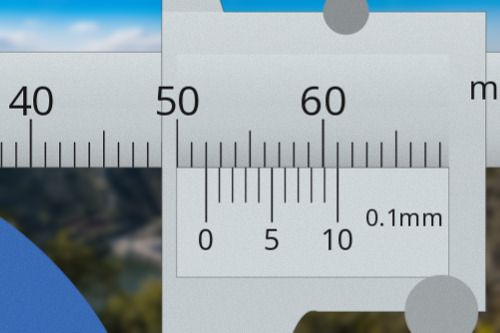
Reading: 52.0 mm
